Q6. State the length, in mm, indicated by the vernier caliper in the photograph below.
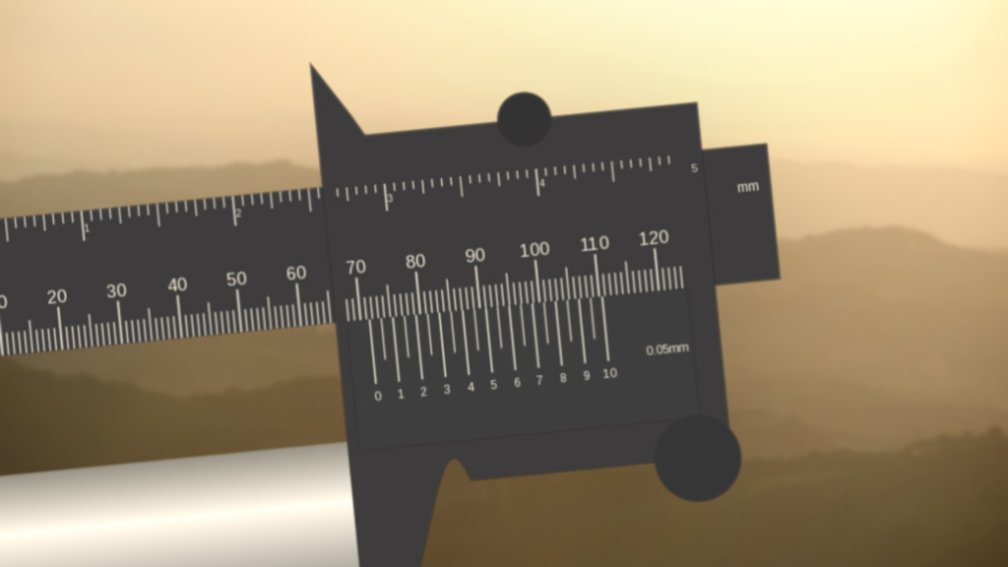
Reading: 71.5 mm
